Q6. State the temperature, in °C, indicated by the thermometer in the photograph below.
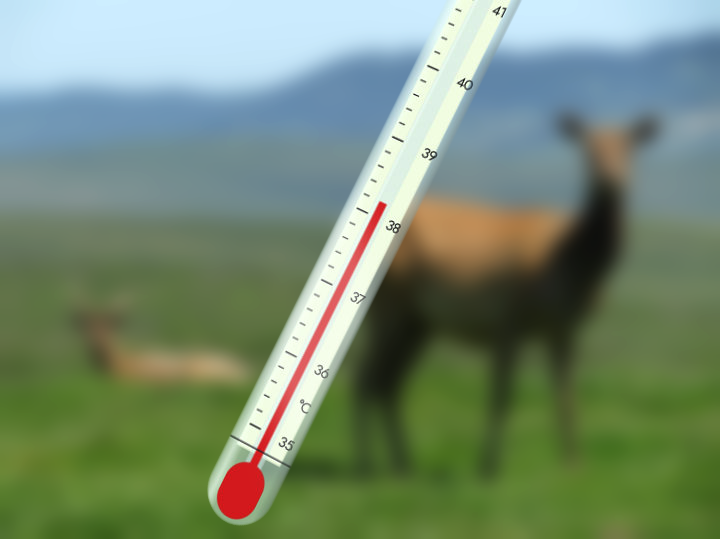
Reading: 38.2 °C
